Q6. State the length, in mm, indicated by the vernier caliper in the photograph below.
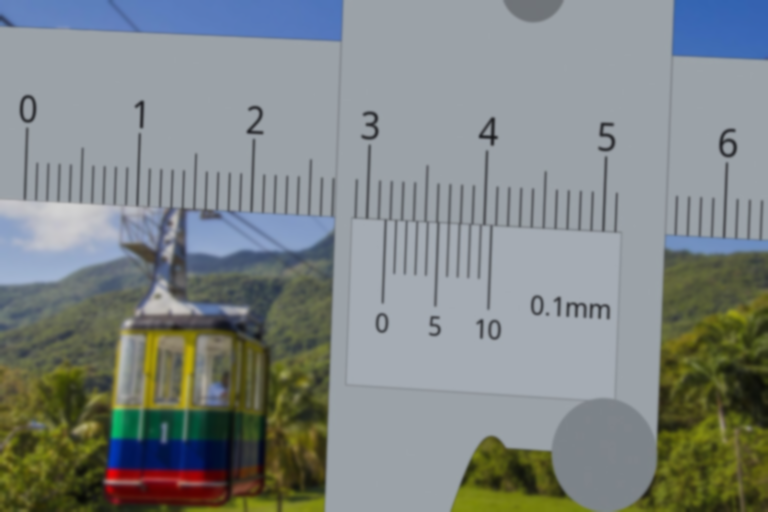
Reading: 31.6 mm
